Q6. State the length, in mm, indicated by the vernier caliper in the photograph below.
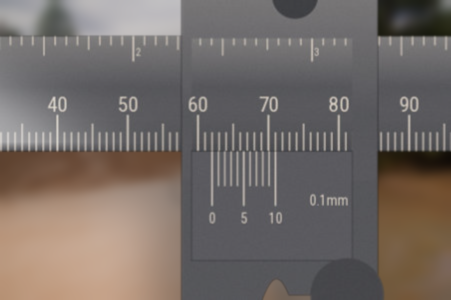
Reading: 62.0 mm
